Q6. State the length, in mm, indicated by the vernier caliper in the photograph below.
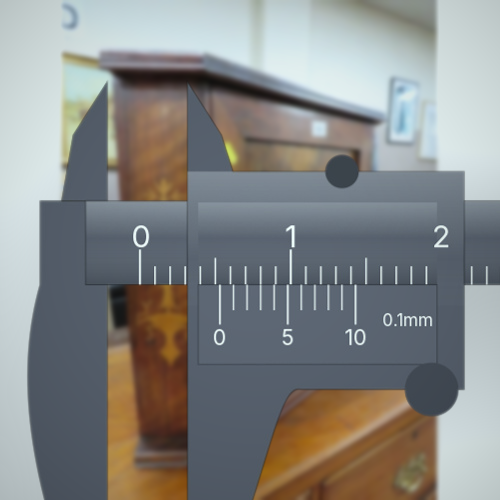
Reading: 5.3 mm
